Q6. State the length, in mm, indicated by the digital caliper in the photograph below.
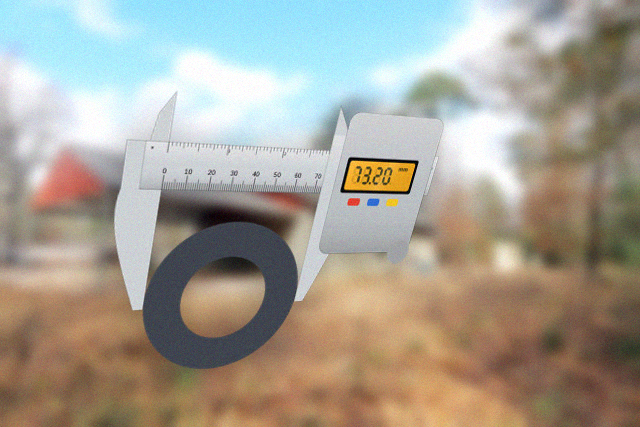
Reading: 73.20 mm
